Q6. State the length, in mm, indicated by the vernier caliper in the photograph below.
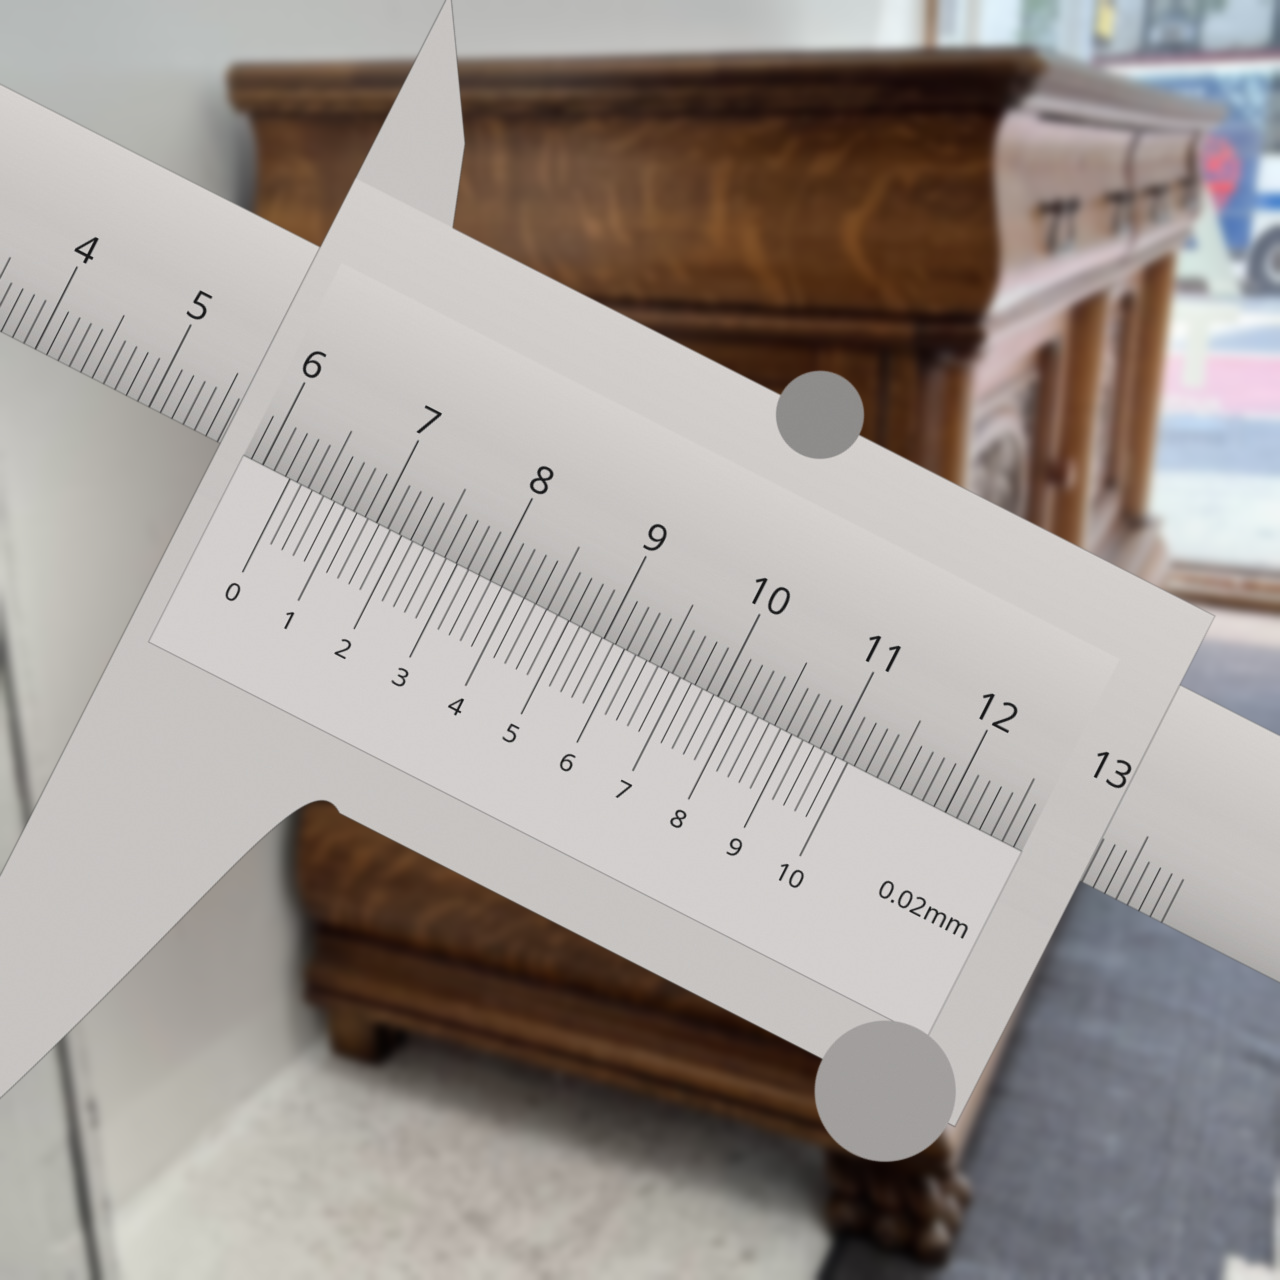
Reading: 62.4 mm
